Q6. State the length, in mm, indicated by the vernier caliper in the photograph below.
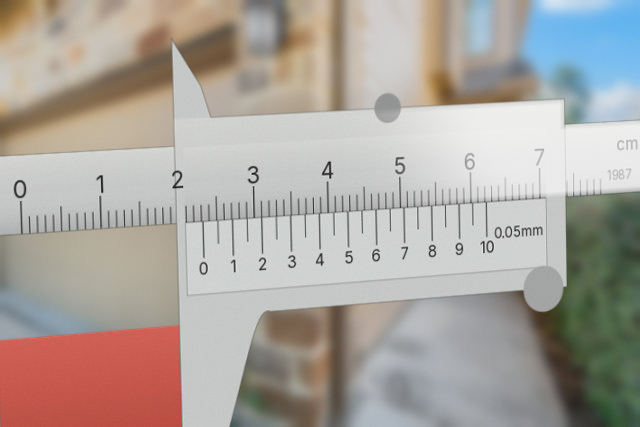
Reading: 23.2 mm
